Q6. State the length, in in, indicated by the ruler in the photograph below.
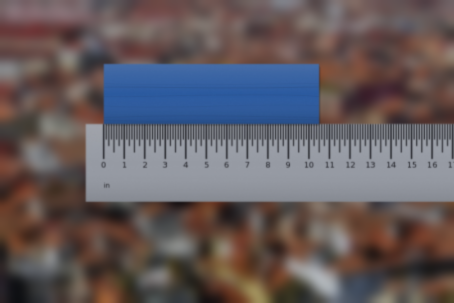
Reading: 10.5 in
